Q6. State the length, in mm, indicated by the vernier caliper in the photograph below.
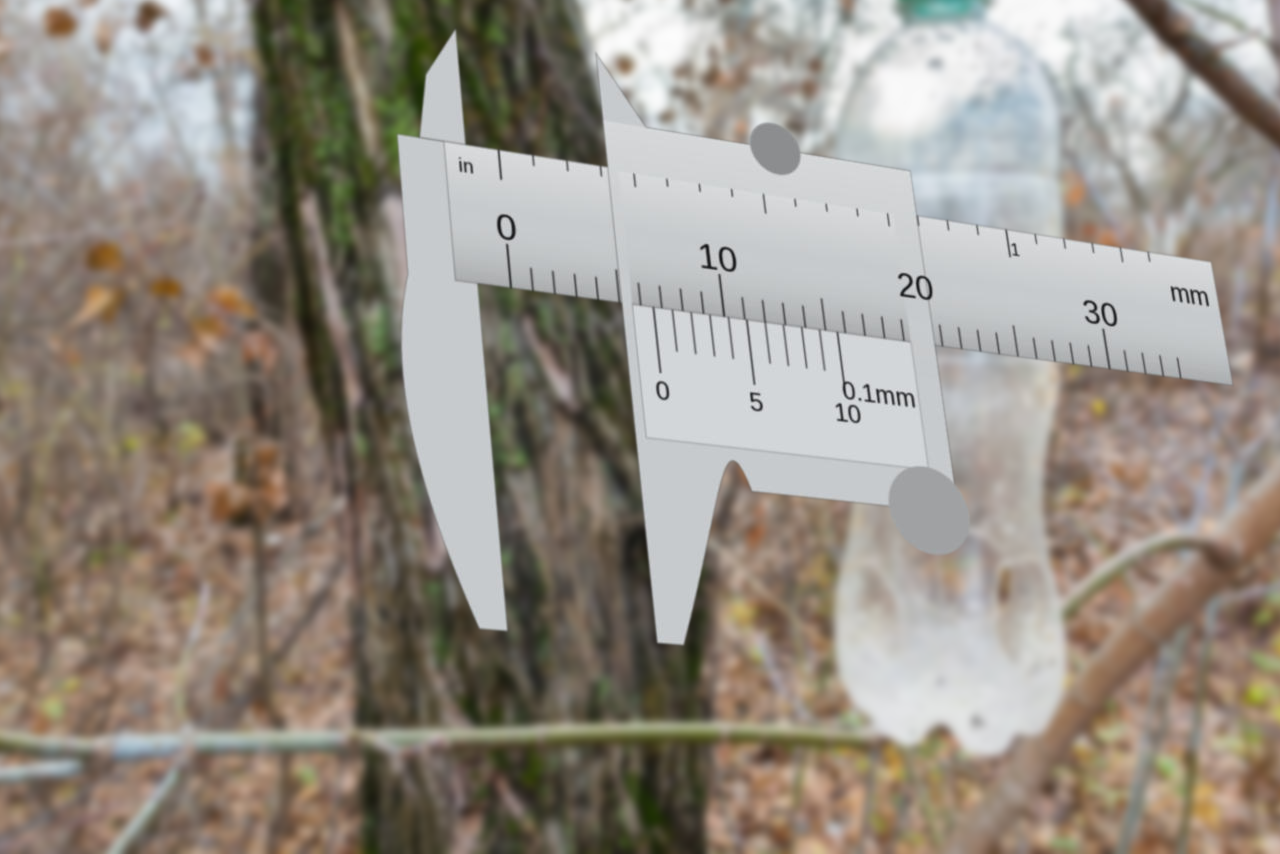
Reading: 6.6 mm
